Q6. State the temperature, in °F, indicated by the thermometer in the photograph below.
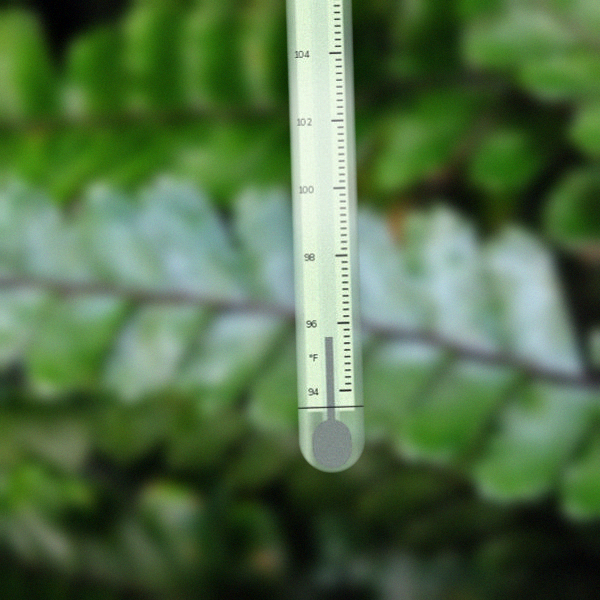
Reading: 95.6 °F
